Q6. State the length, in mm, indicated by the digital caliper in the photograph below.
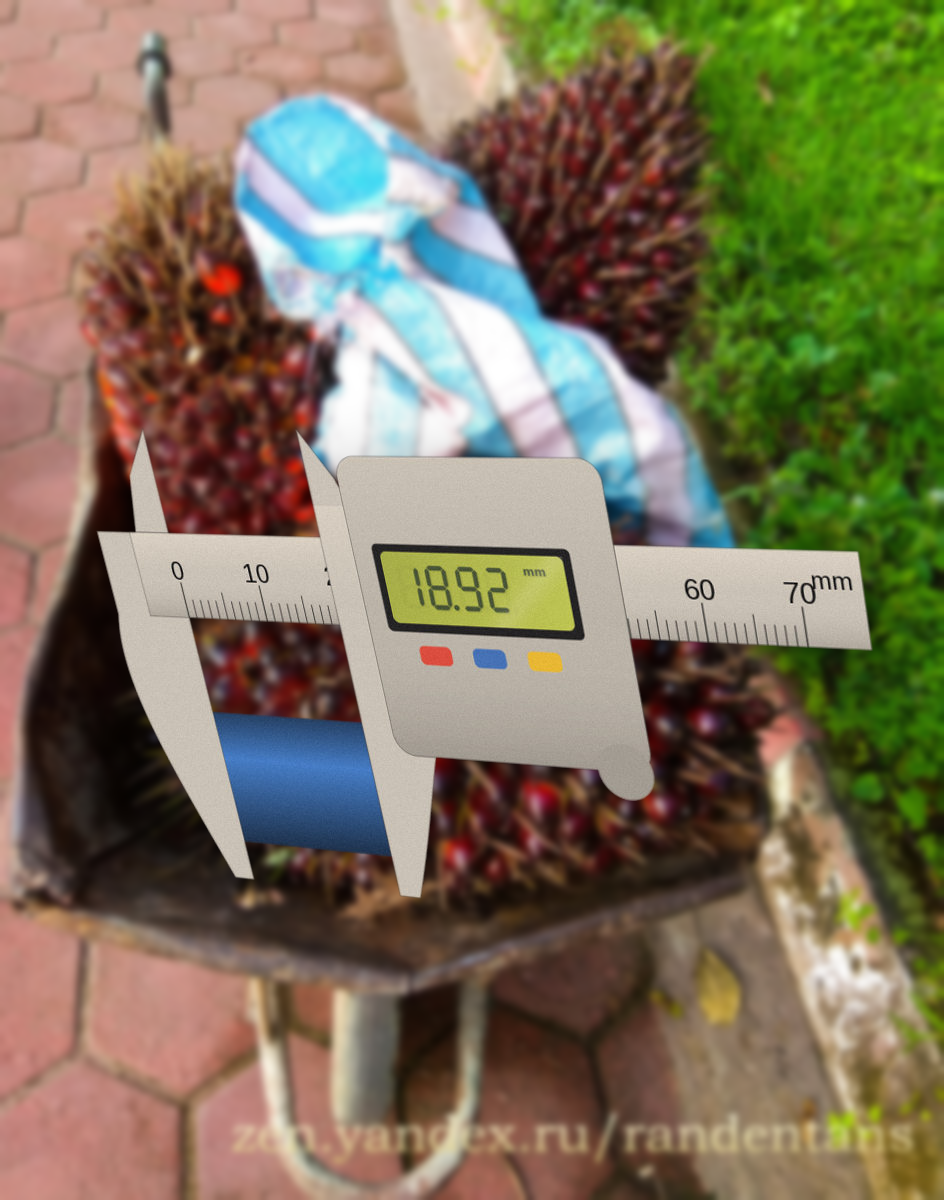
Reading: 18.92 mm
